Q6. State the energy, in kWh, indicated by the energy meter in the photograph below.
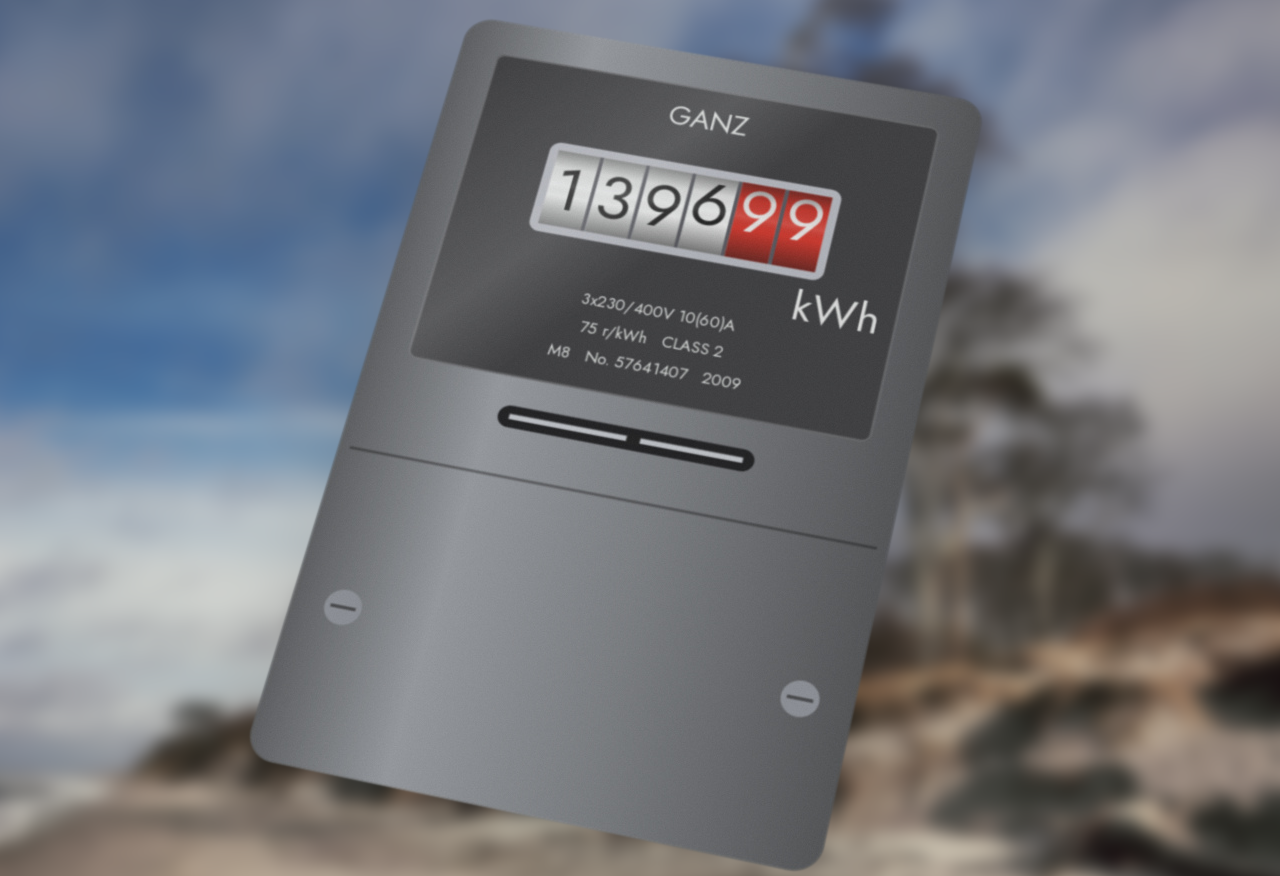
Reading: 1396.99 kWh
